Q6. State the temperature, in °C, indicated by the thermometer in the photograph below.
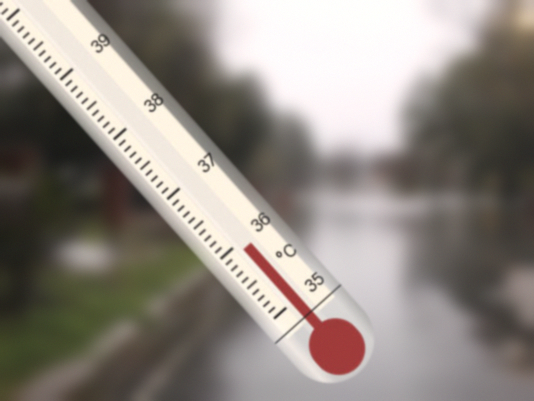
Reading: 35.9 °C
